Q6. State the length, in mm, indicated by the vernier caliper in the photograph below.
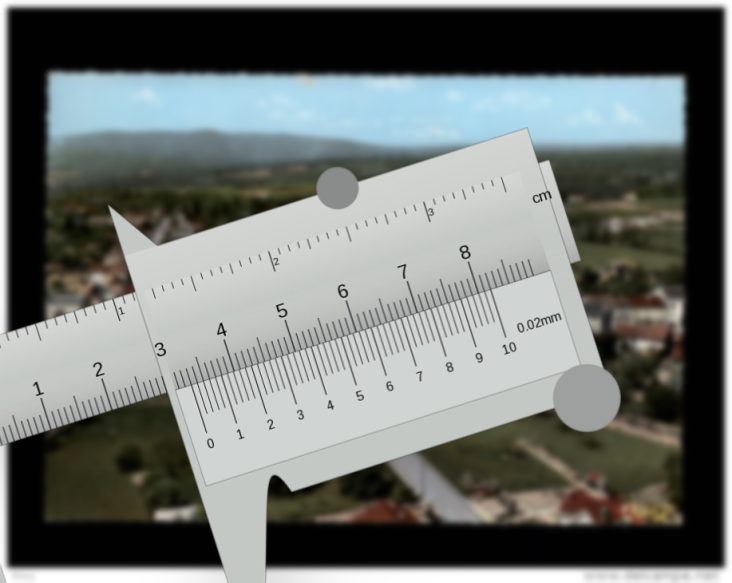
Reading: 33.0 mm
